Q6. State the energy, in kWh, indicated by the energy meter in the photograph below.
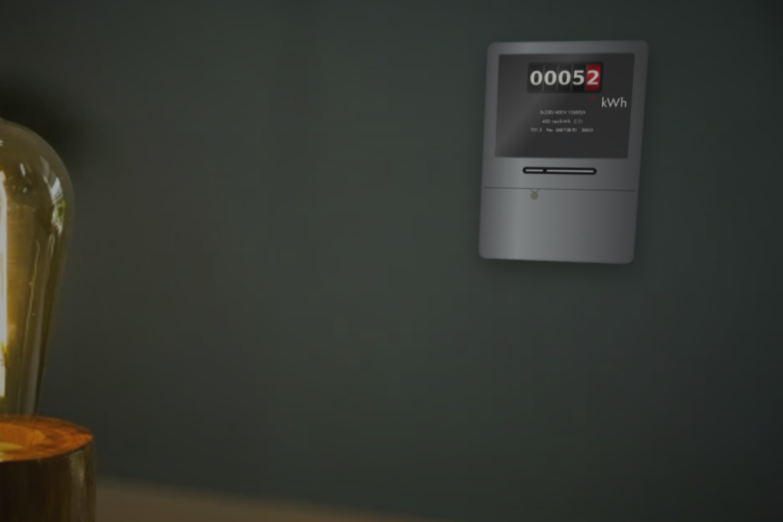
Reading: 5.2 kWh
